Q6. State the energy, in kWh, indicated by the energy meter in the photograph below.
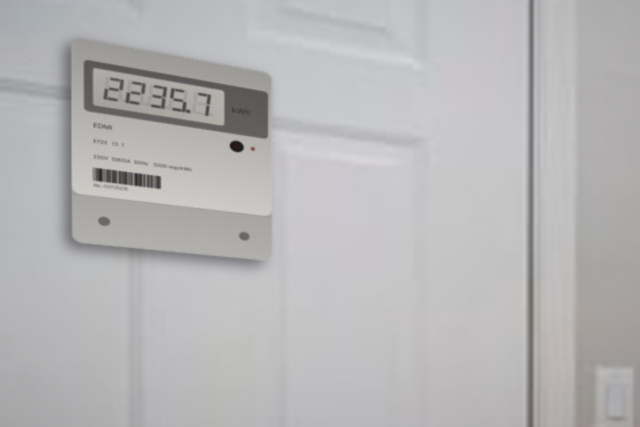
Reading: 2235.7 kWh
